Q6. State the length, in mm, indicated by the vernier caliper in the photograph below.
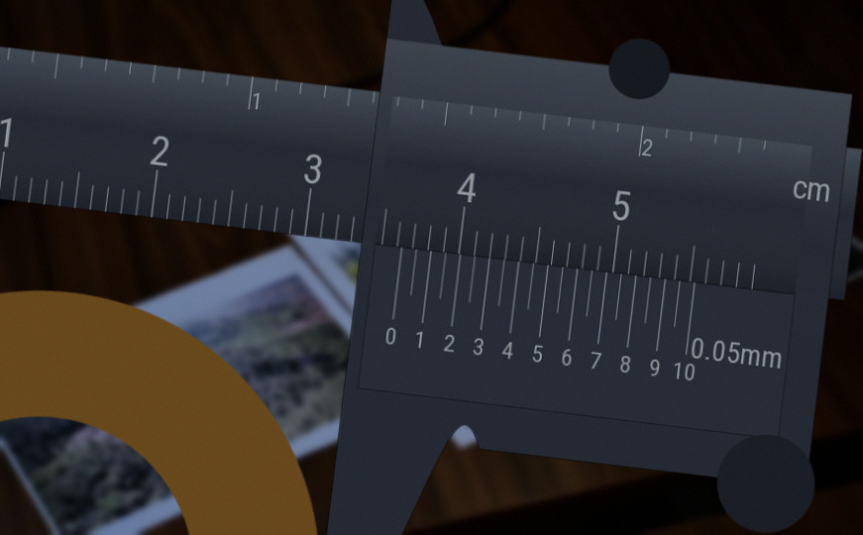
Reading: 36.3 mm
